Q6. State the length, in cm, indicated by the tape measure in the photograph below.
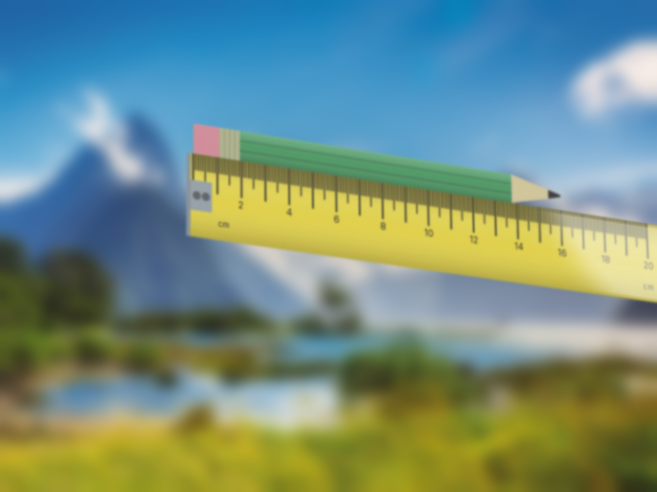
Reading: 16 cm
